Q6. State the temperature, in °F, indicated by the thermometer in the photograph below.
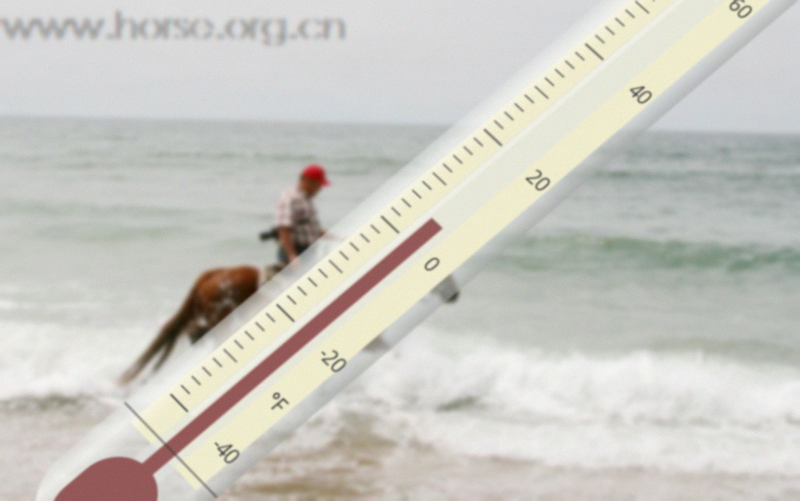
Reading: 5 °F
